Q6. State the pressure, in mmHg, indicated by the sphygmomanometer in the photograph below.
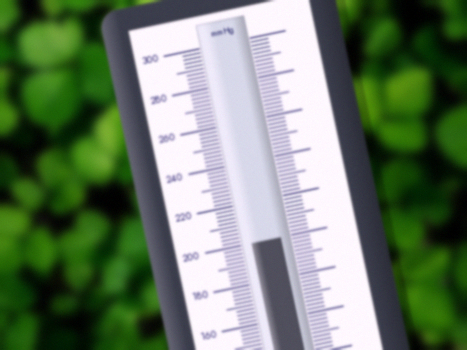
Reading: 200 mmHg
